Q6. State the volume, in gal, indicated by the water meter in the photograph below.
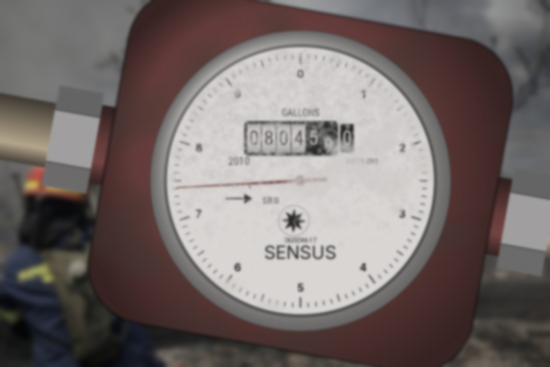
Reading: 804587.4 gal
